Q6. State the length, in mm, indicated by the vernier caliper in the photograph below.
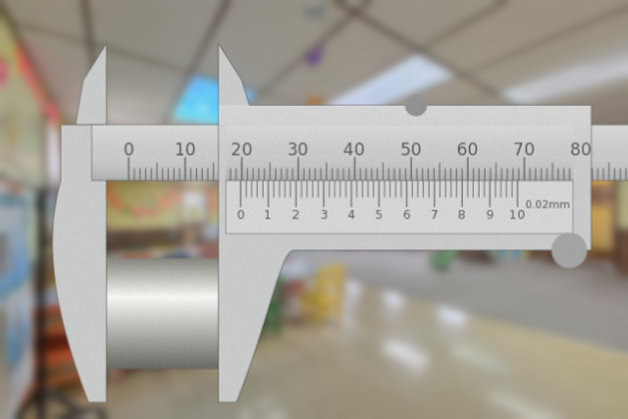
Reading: 19.8 mm
